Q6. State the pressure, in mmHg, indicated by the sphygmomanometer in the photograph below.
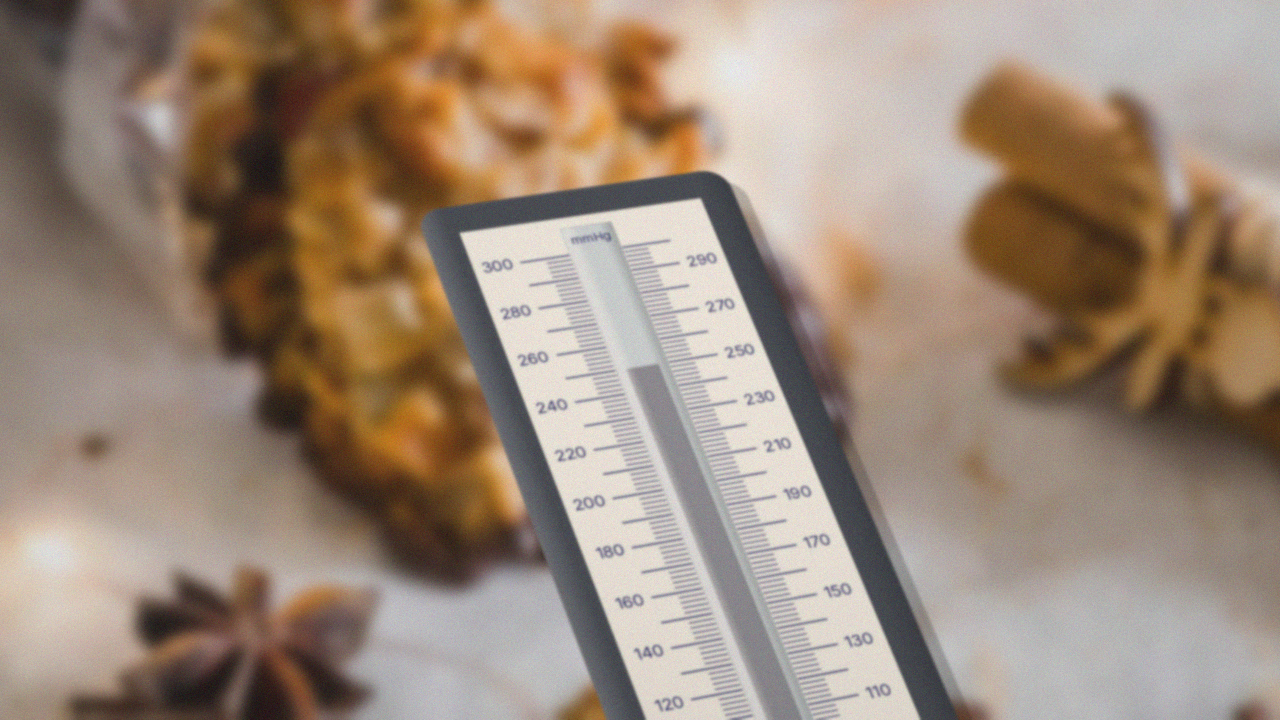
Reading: 250 mmHg
